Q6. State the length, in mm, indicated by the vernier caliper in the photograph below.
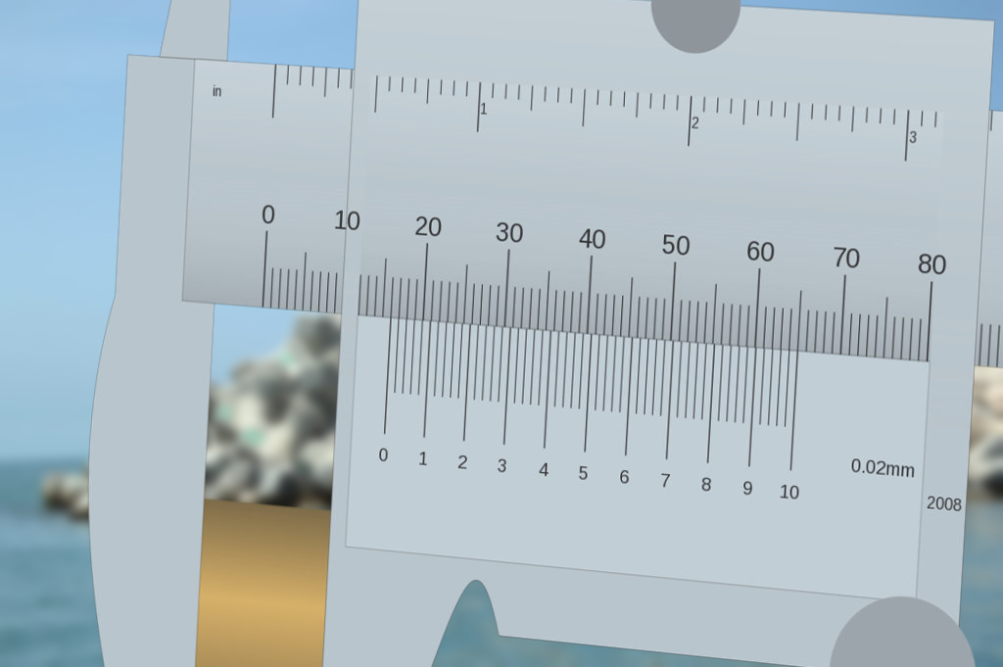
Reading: 16.0 mm
